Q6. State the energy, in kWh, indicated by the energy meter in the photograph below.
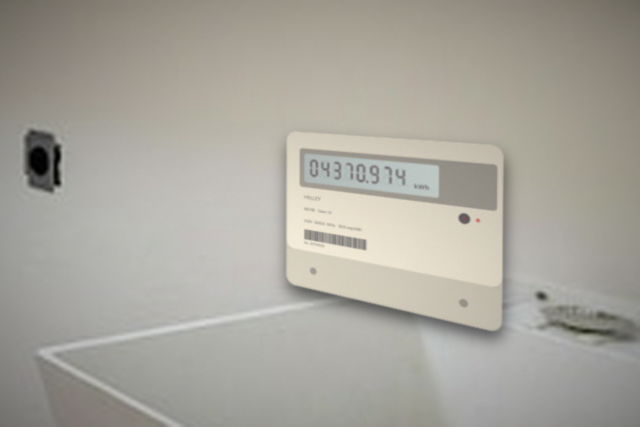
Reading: 4370.974 kWh
